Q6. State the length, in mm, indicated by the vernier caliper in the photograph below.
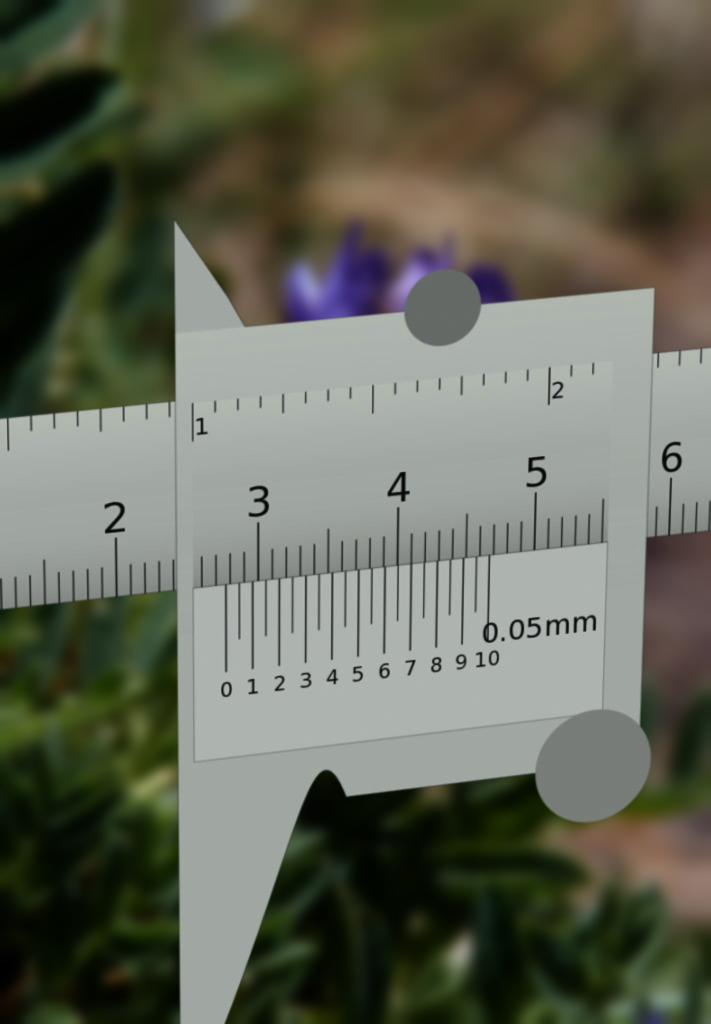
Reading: 27.7 mm
